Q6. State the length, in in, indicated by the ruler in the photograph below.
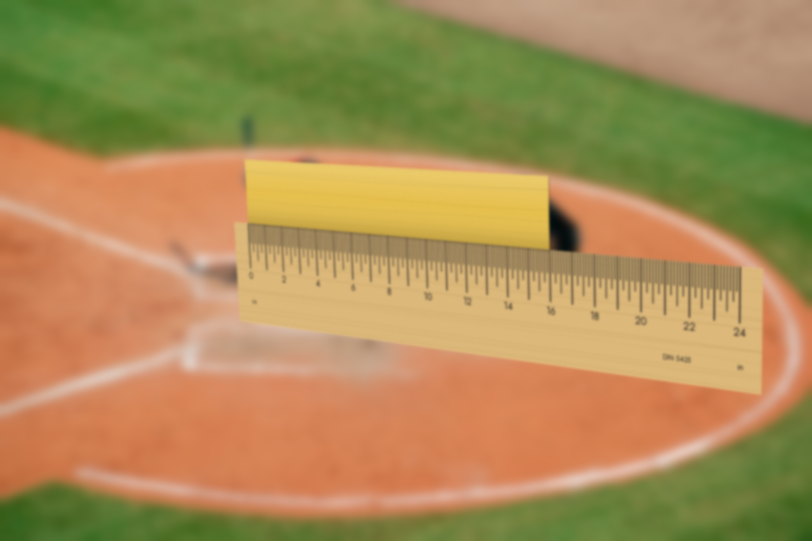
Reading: 16 in
